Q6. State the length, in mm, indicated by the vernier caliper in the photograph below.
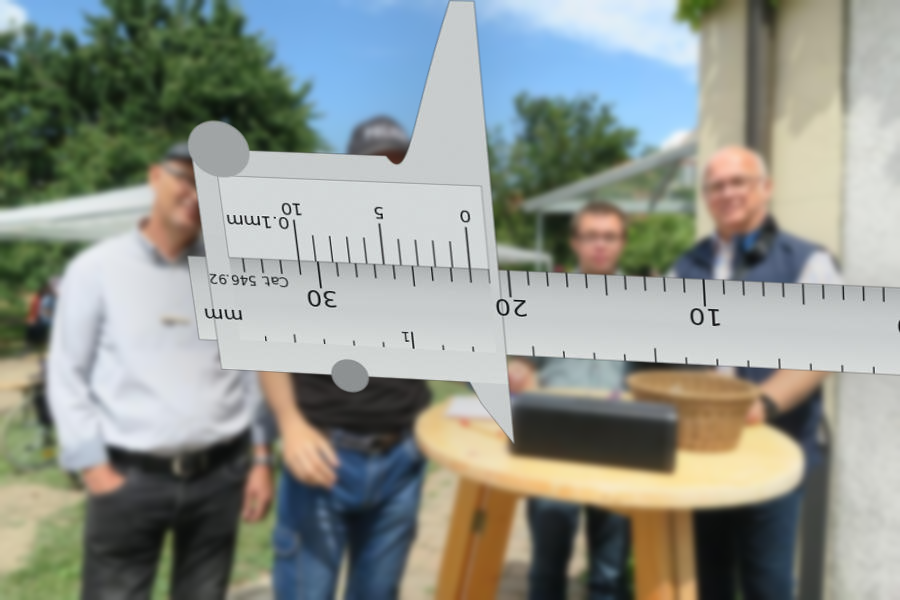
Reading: 22.0 mm
